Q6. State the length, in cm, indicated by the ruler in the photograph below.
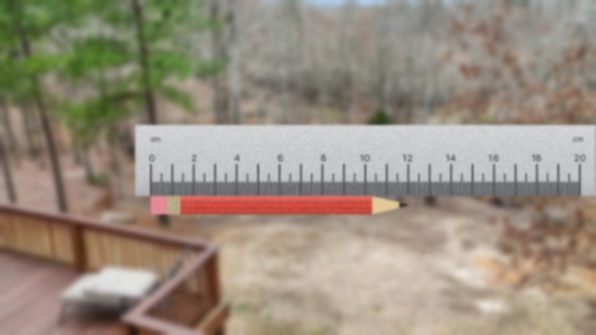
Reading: 12 cm
